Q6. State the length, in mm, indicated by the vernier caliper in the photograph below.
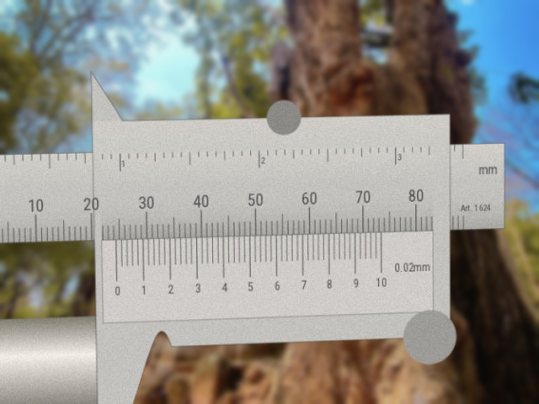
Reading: 24.4 mm
